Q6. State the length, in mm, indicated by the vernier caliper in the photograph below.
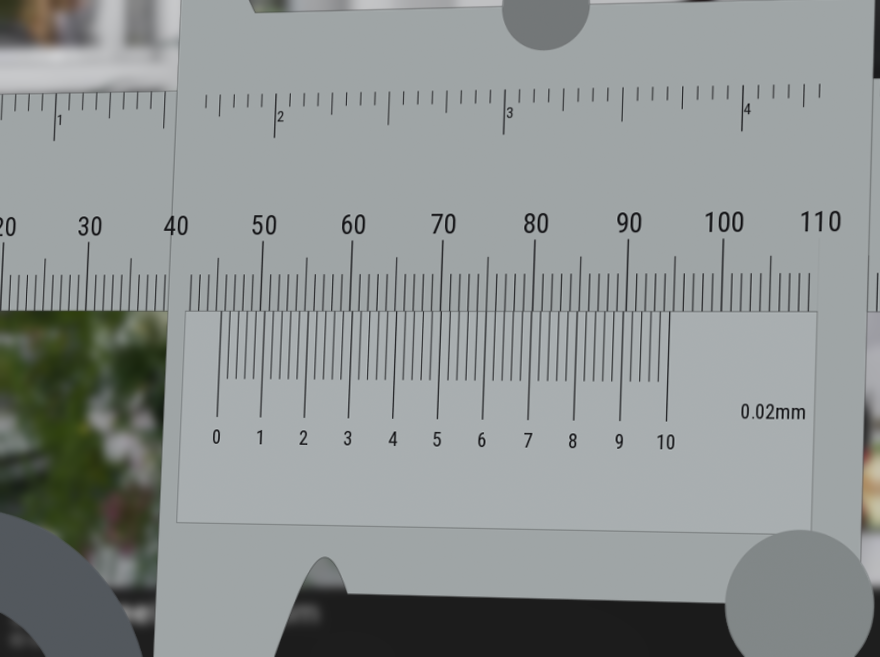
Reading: 45.6 mm
